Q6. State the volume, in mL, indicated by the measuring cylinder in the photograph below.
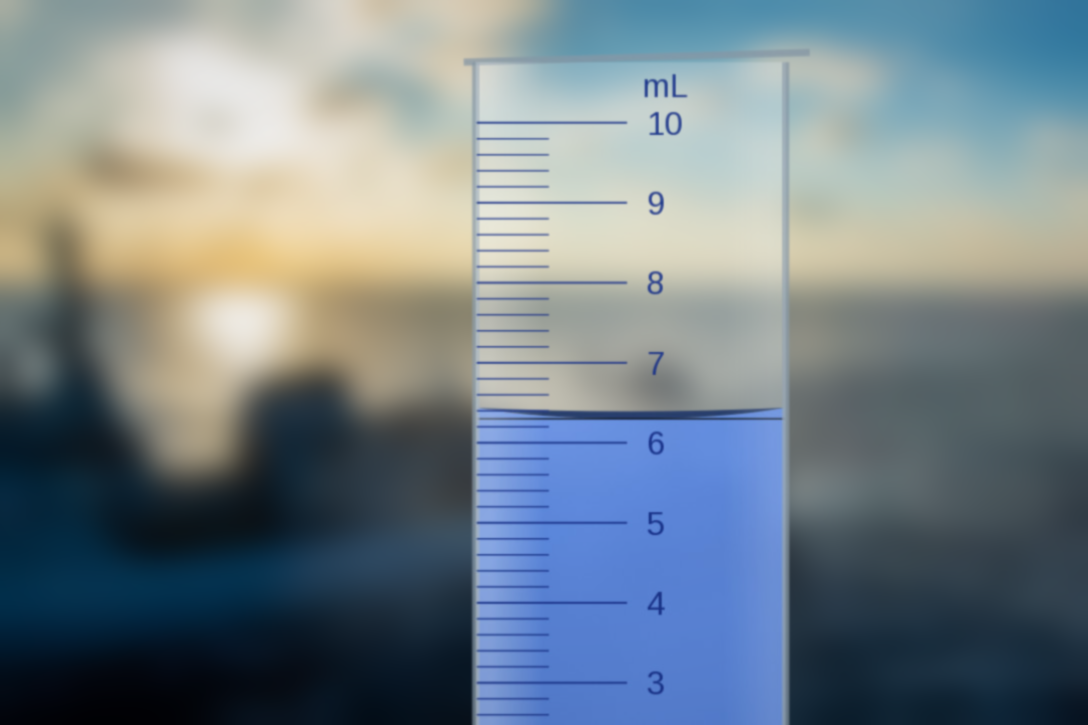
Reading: 6.3 mL
